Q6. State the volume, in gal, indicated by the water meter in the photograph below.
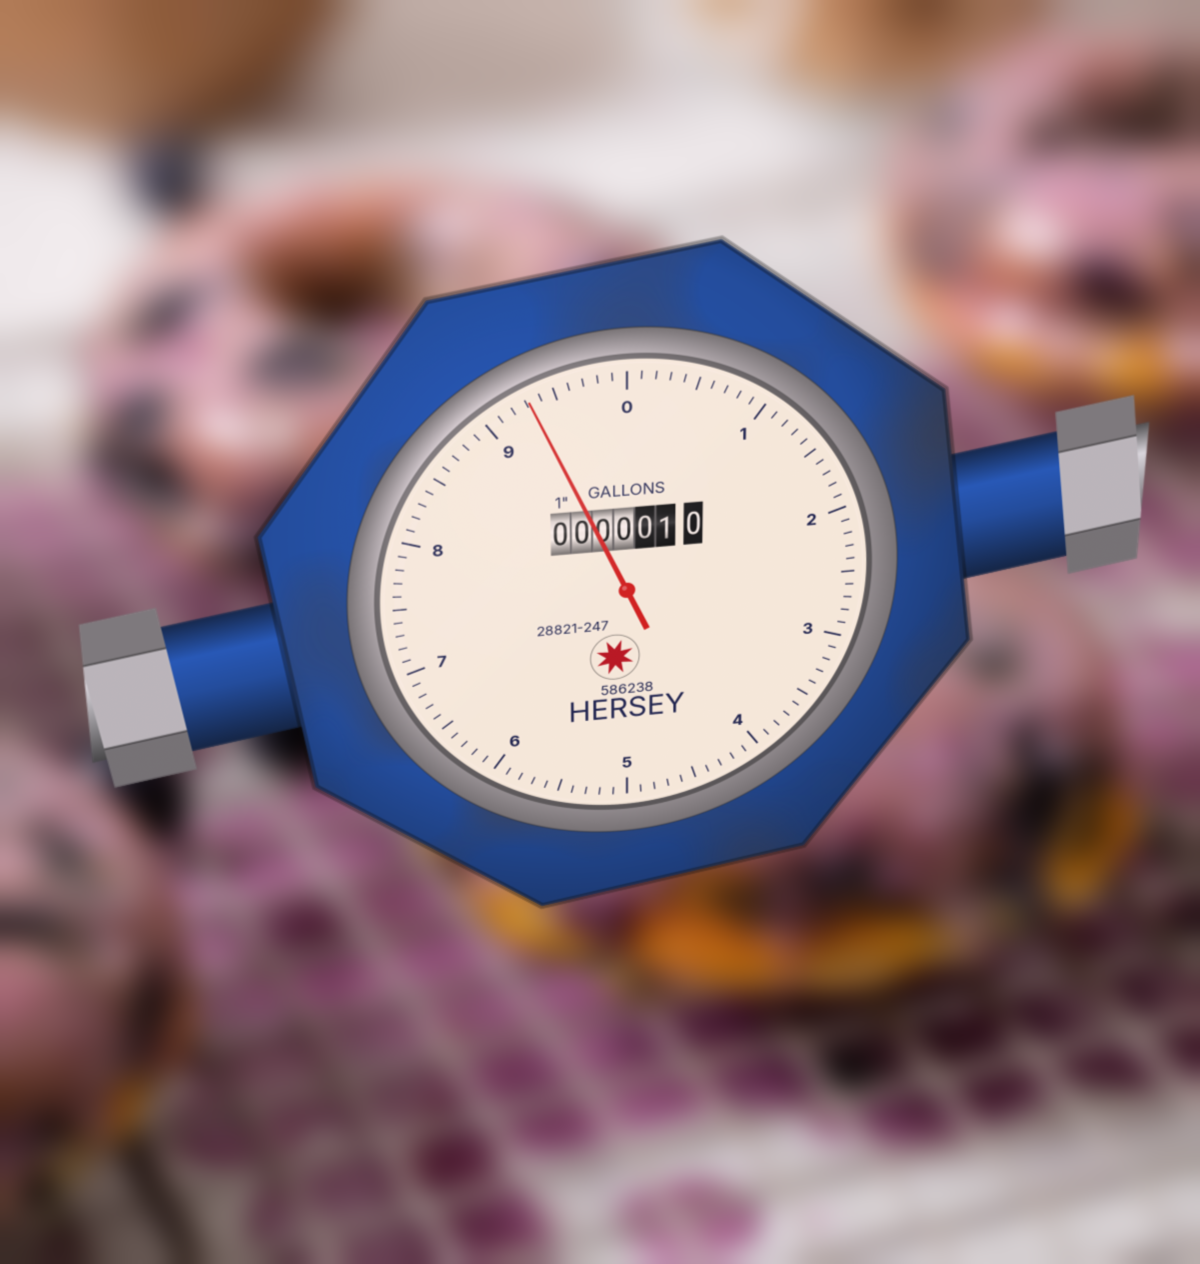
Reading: 9.3 gal
